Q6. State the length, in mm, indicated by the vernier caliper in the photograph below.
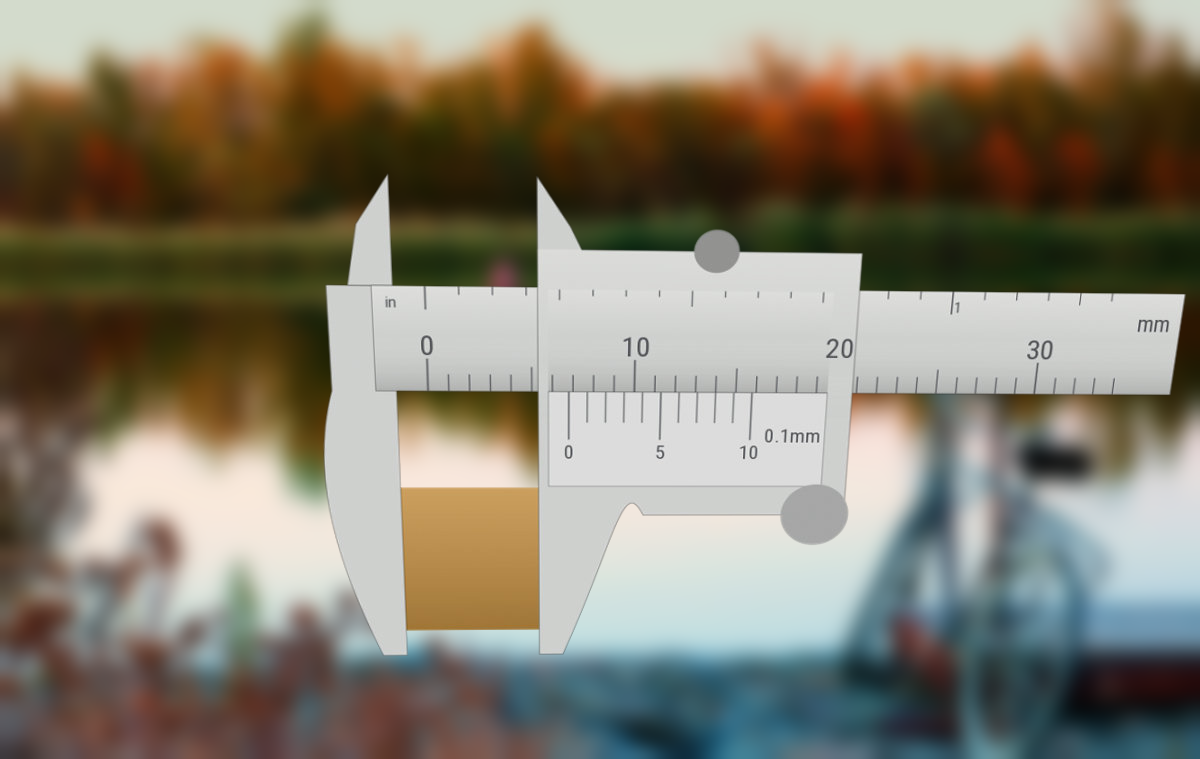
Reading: 6.8 mm
